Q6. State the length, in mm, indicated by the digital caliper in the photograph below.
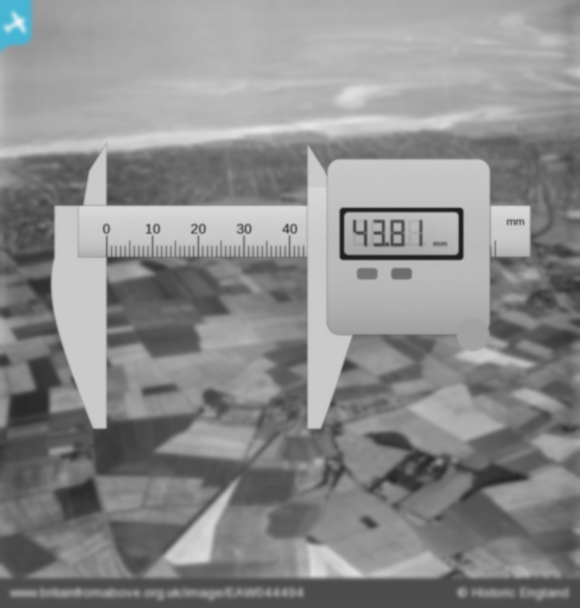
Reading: 43.81 mm
